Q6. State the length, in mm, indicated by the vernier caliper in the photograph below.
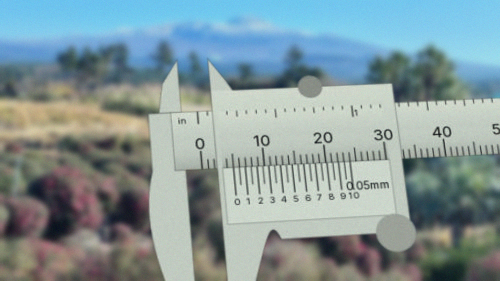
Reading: 5.0 mm
